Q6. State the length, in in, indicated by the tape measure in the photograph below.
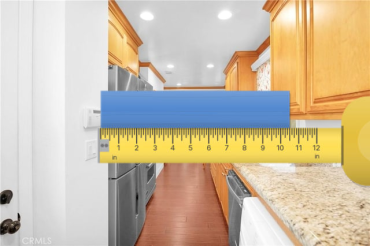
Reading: 10.5 in
